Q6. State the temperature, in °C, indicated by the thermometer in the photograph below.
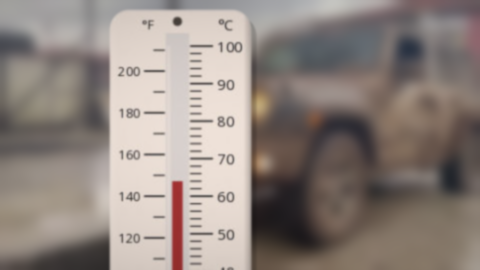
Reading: 64 °C
